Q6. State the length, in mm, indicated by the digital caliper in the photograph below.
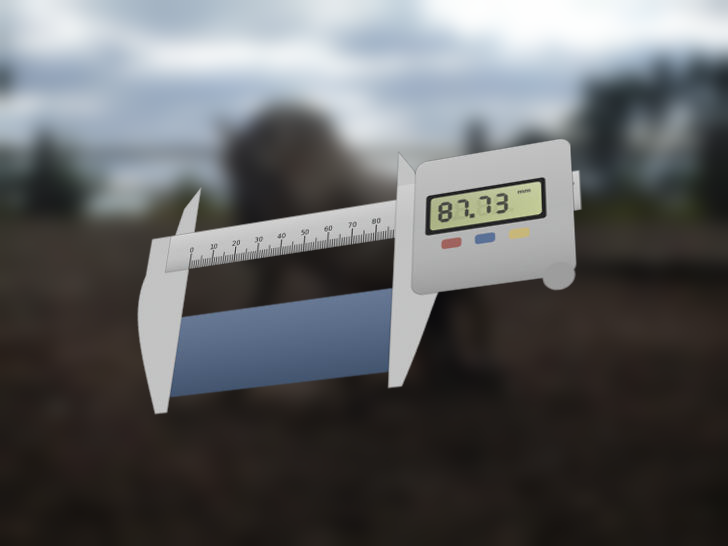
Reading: 87.73 mm
